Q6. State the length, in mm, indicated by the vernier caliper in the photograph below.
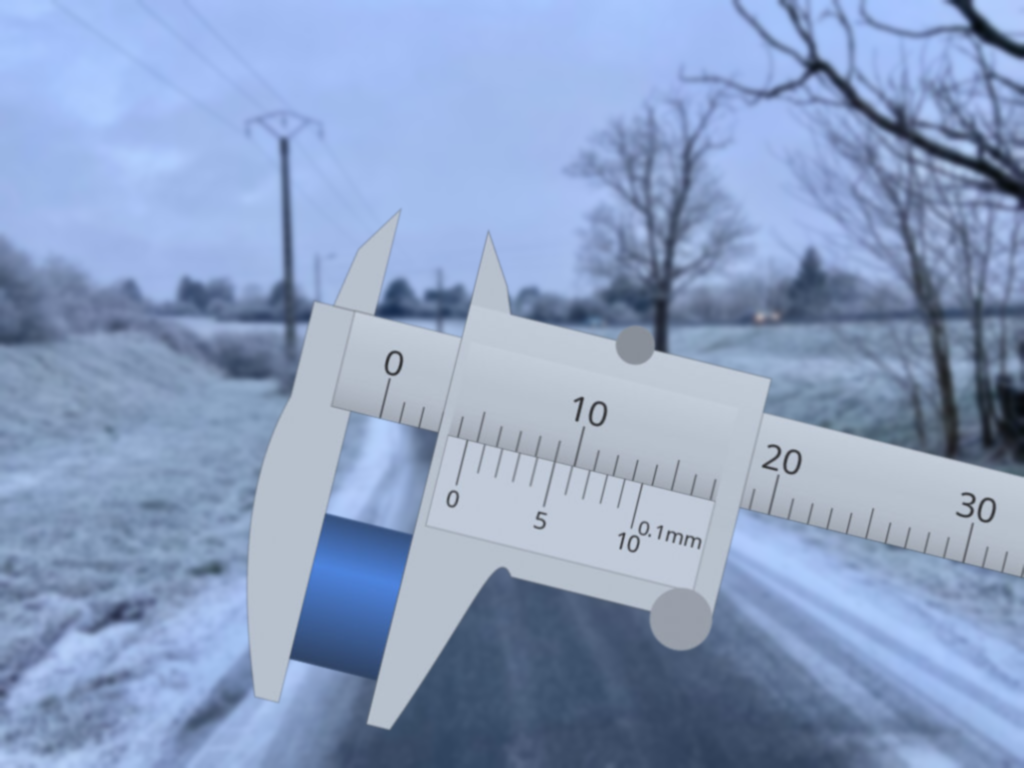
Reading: 4.5 mm
